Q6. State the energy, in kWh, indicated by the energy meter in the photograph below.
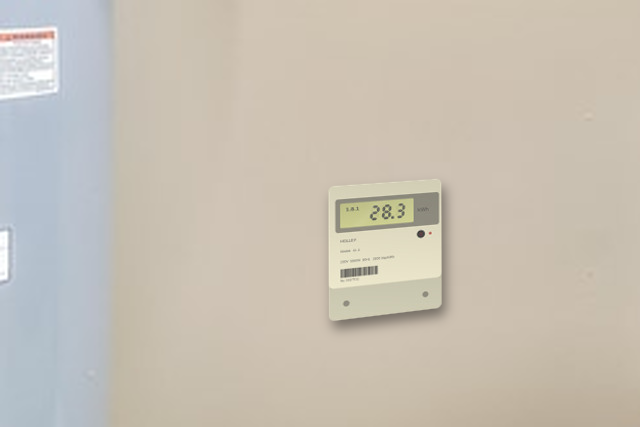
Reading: 28.3 kWh
